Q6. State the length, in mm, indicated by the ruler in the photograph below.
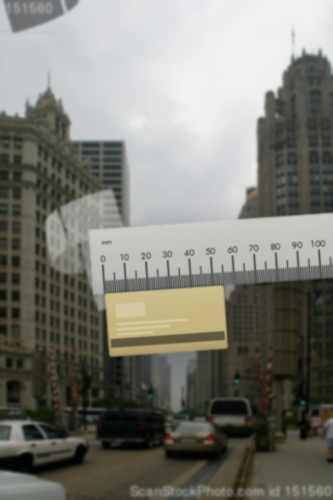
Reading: 55 mm
